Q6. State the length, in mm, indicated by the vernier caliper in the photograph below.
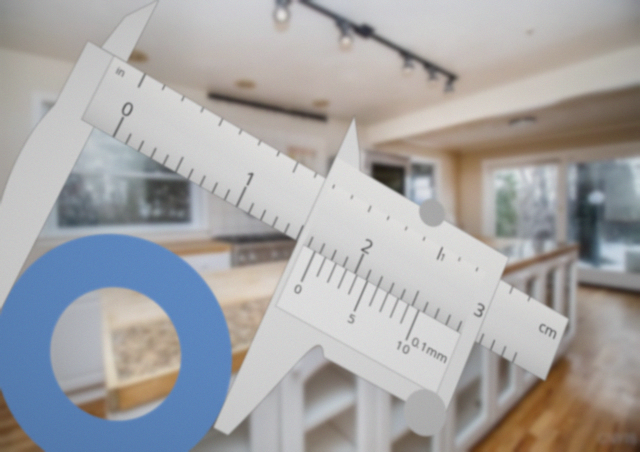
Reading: 16.6 mm
